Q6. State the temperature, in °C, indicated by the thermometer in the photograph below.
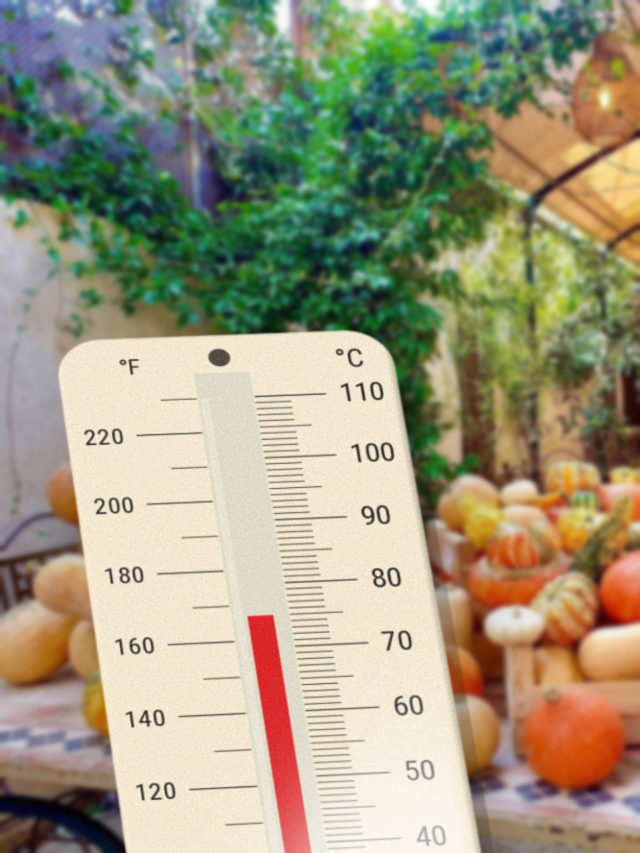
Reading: 75 °C
